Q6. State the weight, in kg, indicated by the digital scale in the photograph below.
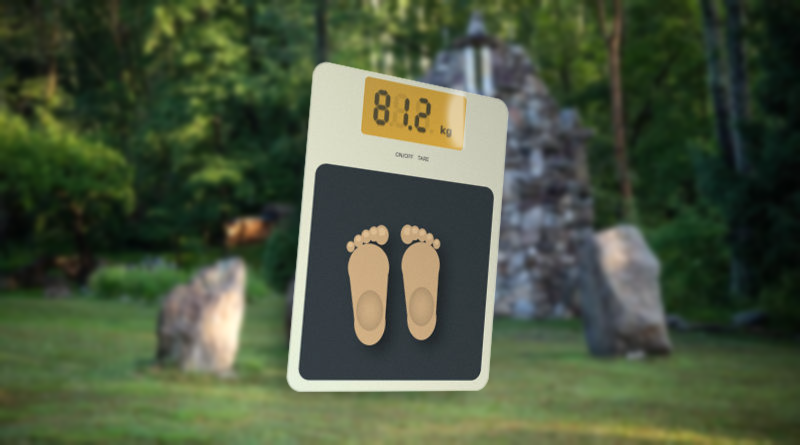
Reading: 81.2 kg
